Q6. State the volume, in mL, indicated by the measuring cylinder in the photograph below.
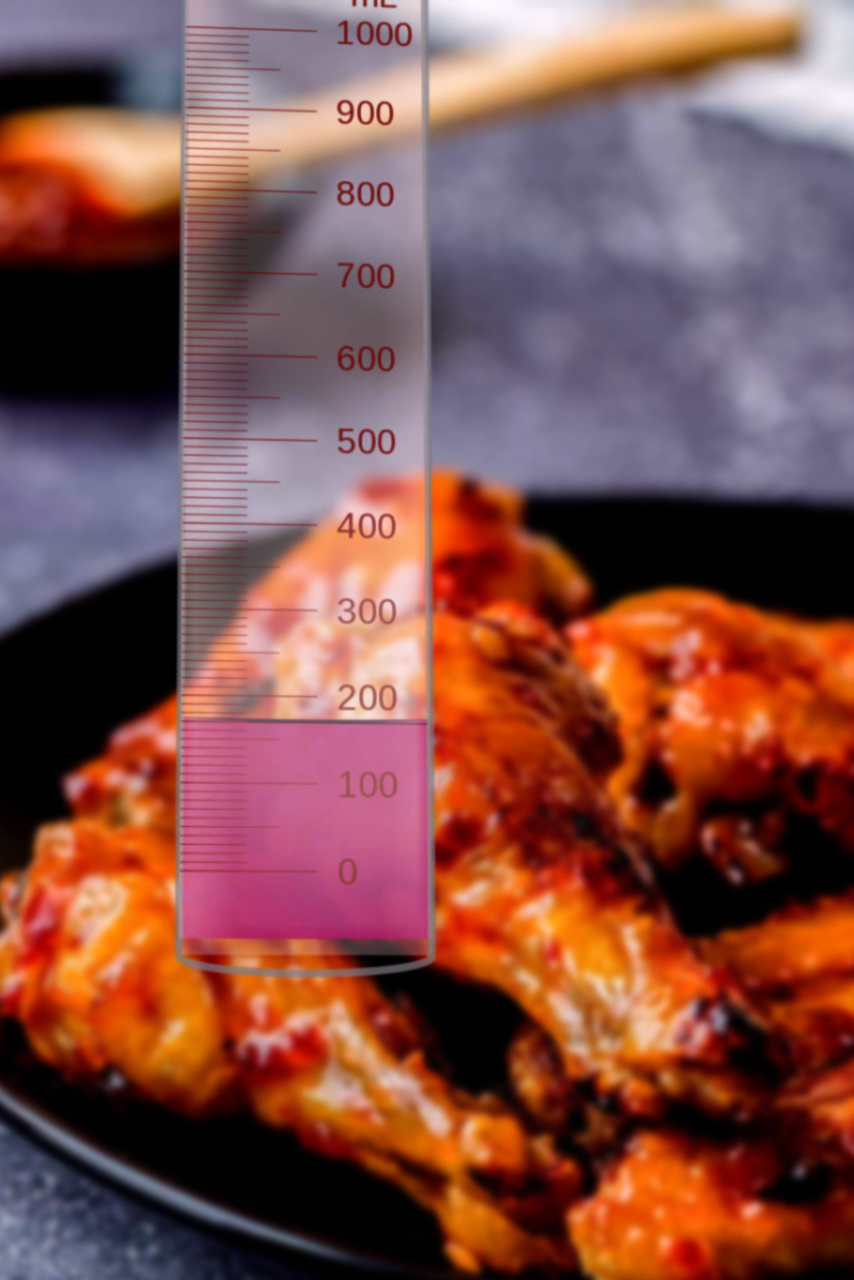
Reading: 170 mL
